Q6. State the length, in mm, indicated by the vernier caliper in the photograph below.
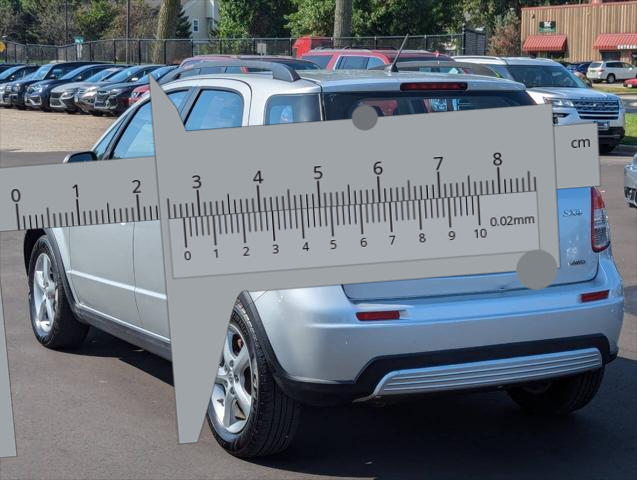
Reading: 27.4 mm
